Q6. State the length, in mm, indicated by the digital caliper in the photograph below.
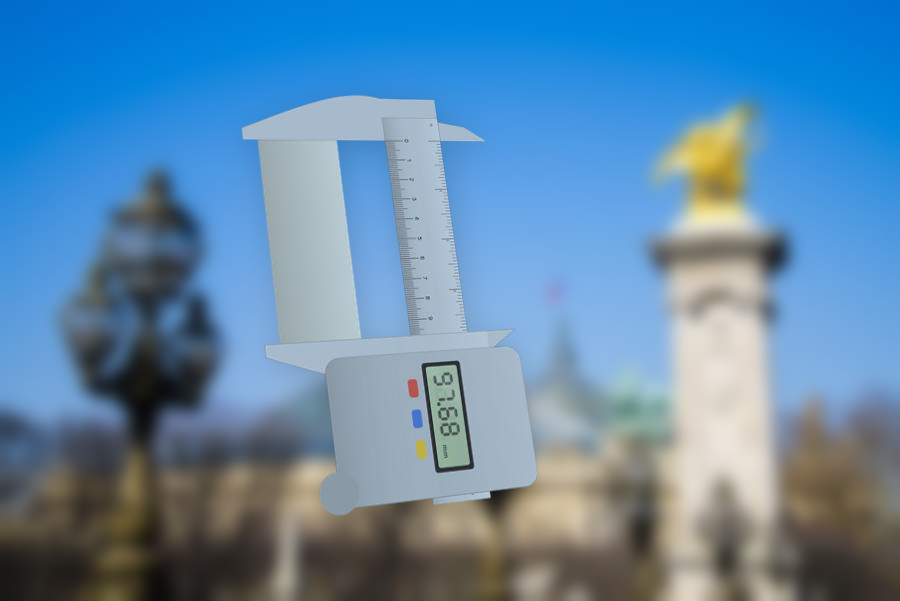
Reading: 97.68 mm
